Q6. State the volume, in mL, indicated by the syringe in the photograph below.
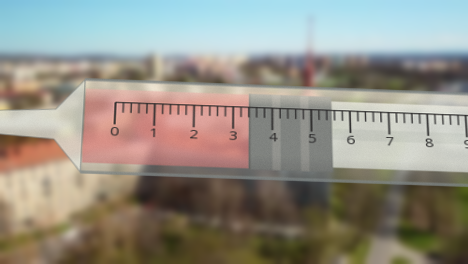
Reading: 3.4 mL
